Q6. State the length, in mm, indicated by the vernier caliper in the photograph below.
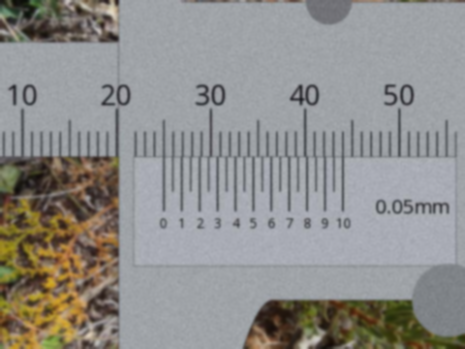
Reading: 25.0 mm
